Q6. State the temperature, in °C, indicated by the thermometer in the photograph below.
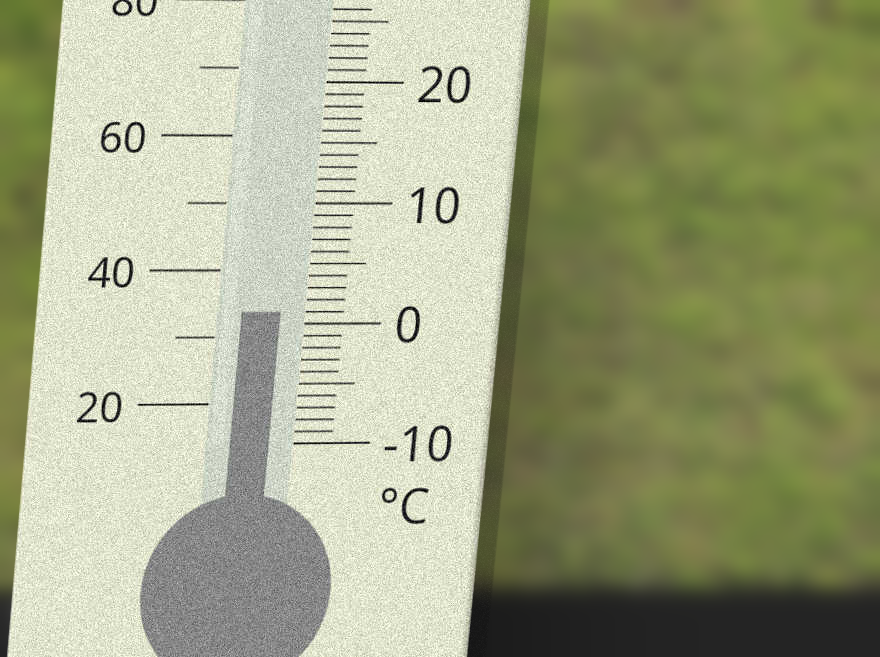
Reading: 1 °C
